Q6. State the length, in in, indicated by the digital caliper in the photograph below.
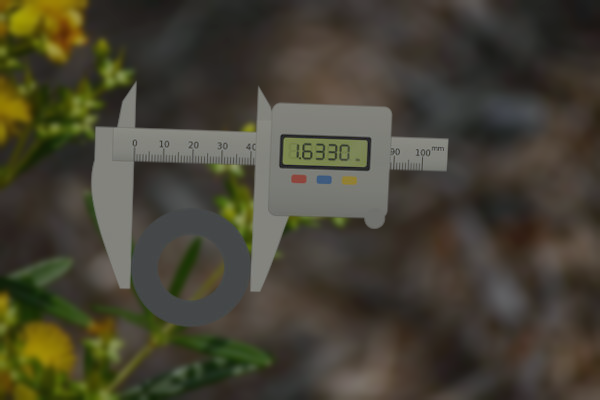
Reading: 1.6330 in
